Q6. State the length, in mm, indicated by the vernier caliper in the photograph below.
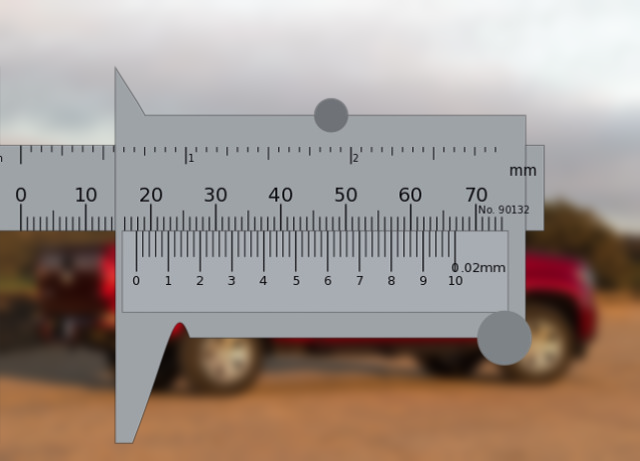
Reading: 17.8 mm
